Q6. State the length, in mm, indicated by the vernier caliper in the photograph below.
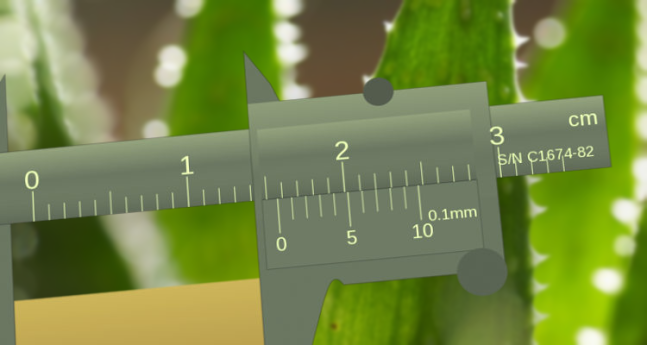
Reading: 15.7 mm
